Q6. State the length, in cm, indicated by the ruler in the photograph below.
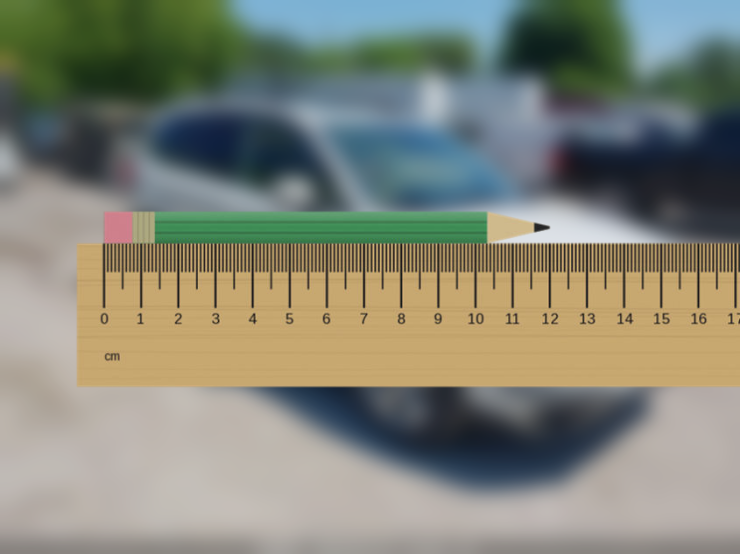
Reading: 12 cm
